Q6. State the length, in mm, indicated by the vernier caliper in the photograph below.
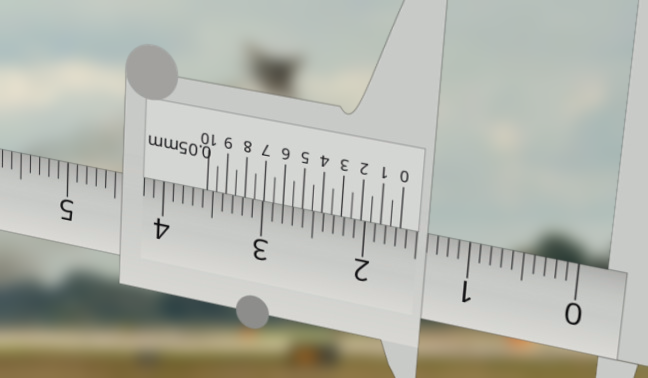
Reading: 16.6 mm
